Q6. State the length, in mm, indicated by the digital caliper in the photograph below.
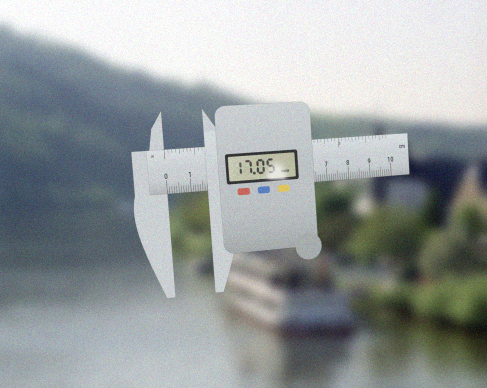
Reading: 17.05 mm
